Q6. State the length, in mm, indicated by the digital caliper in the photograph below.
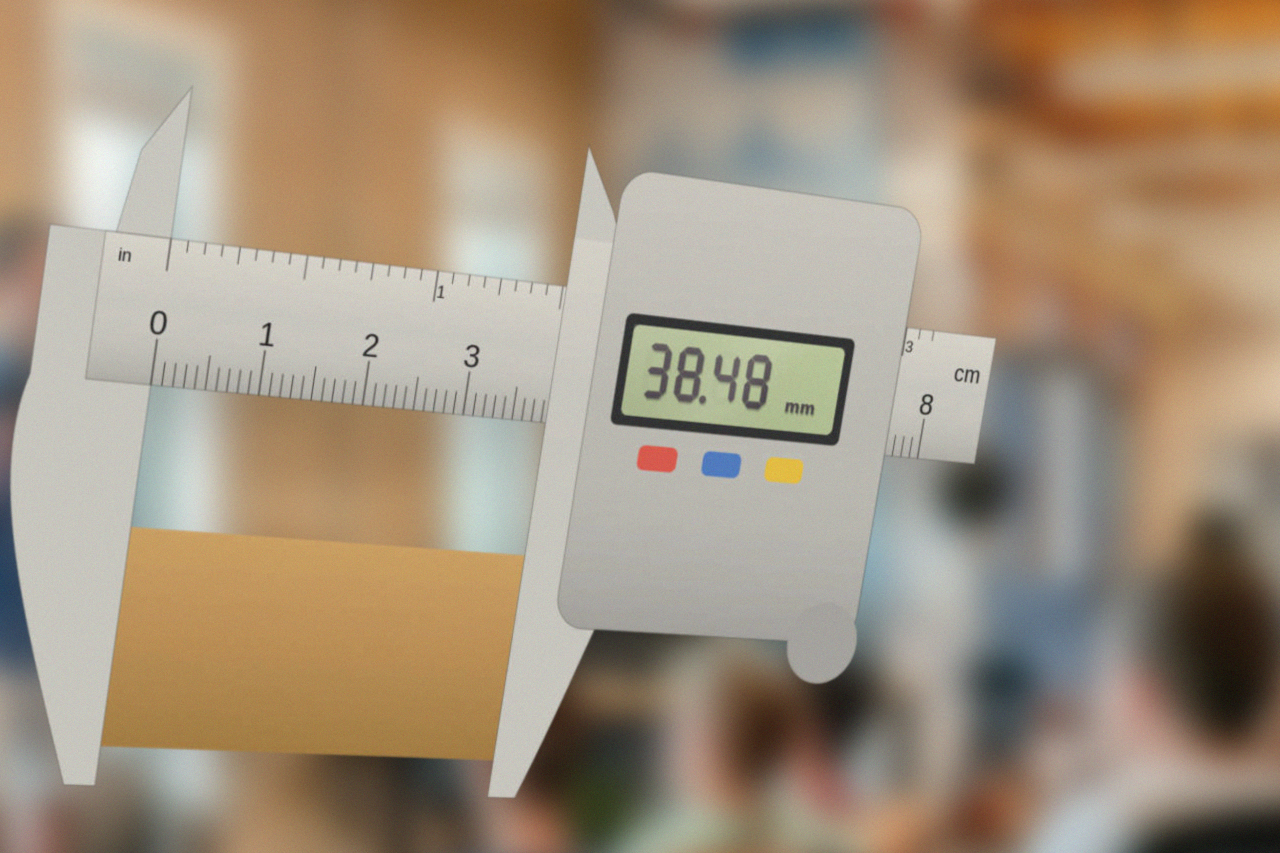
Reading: 38.48 mm
